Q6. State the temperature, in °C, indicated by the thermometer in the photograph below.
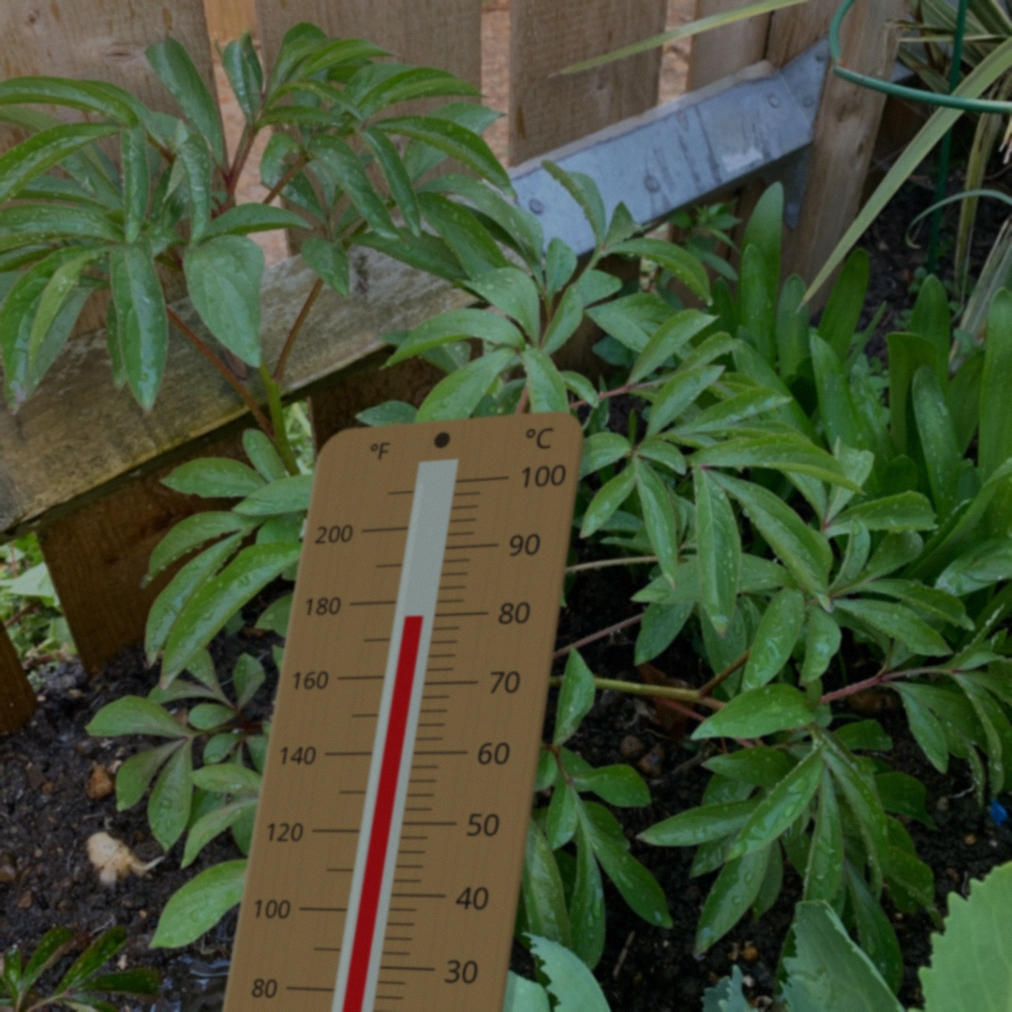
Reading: 80 °C
